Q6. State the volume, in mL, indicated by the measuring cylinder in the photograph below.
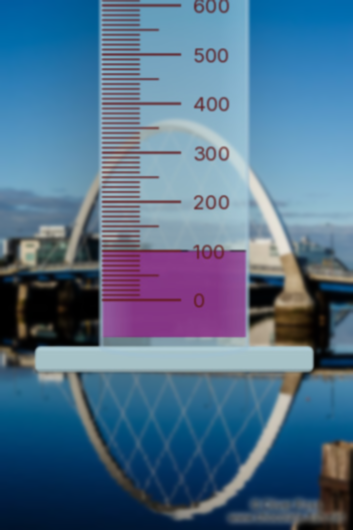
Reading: 100 mL
